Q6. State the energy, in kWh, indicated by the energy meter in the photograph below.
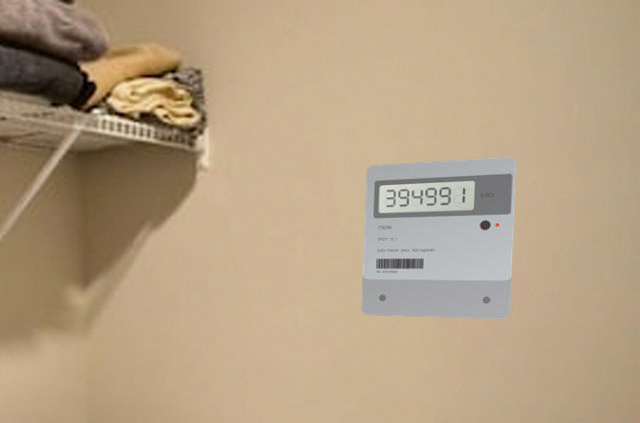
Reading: 394991 kWh
